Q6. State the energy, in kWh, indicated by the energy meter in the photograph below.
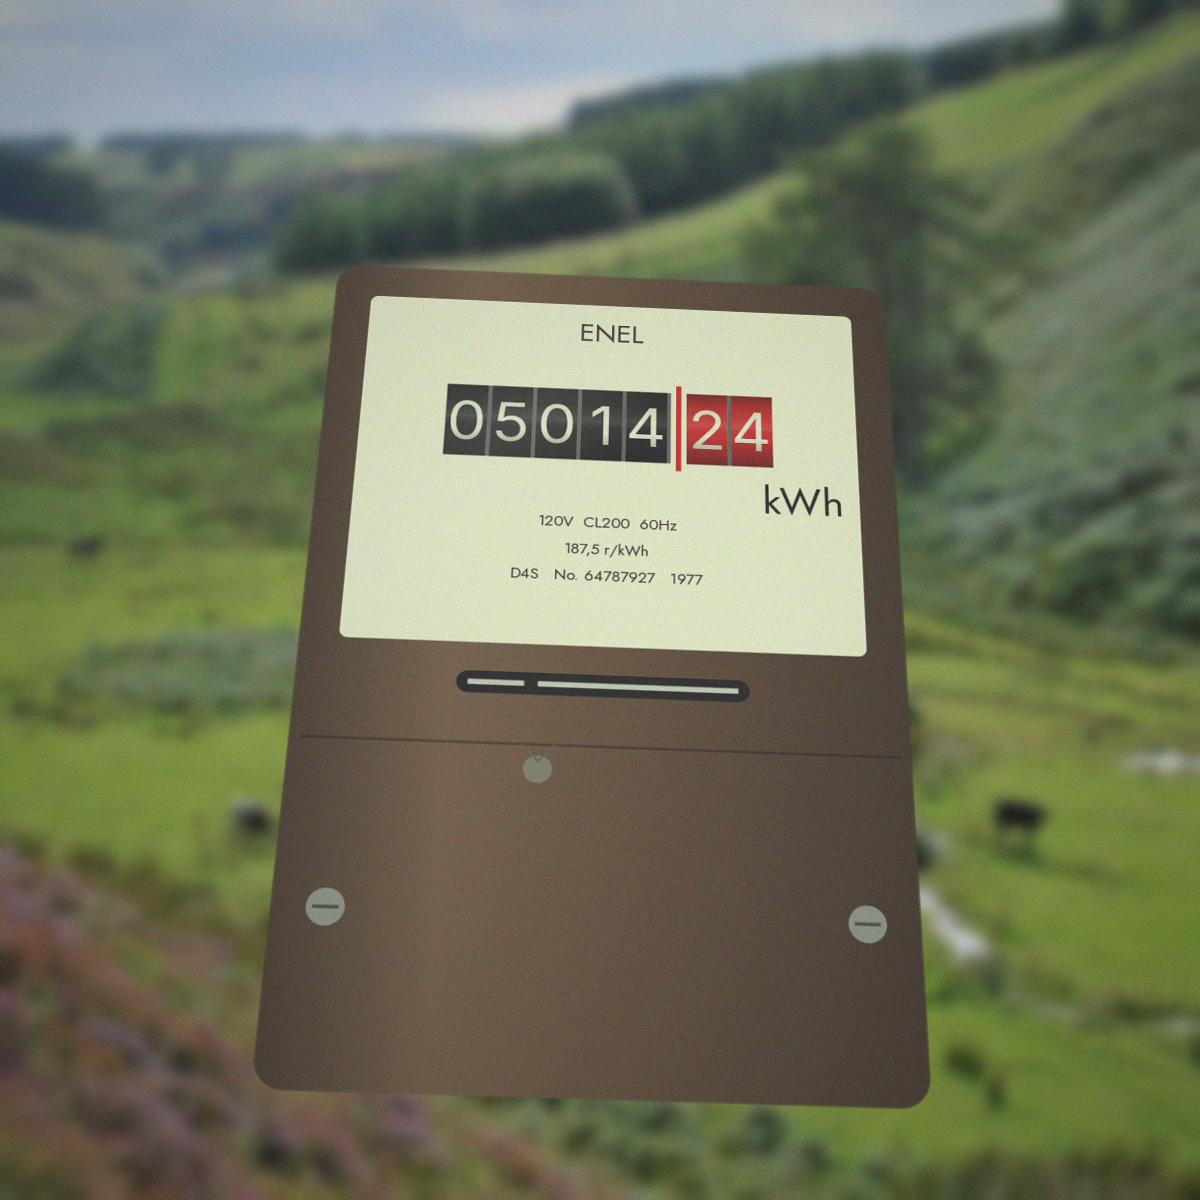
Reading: 5014.24 kWh
